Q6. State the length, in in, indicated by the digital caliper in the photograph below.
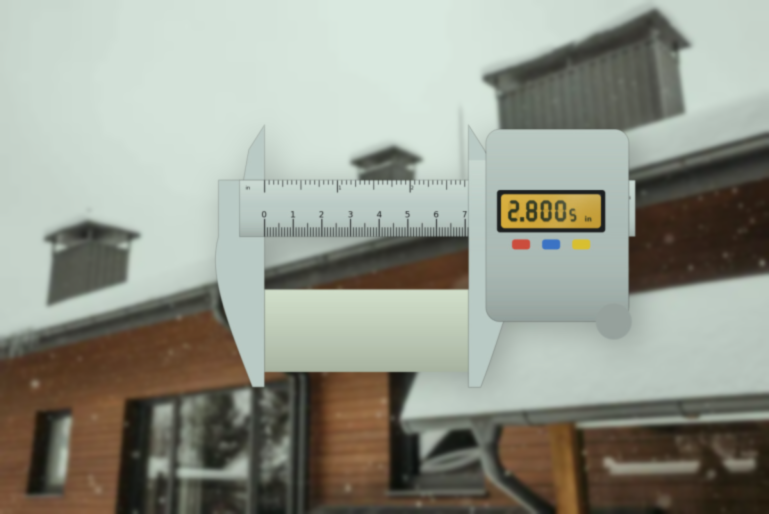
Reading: 2.8005 in
